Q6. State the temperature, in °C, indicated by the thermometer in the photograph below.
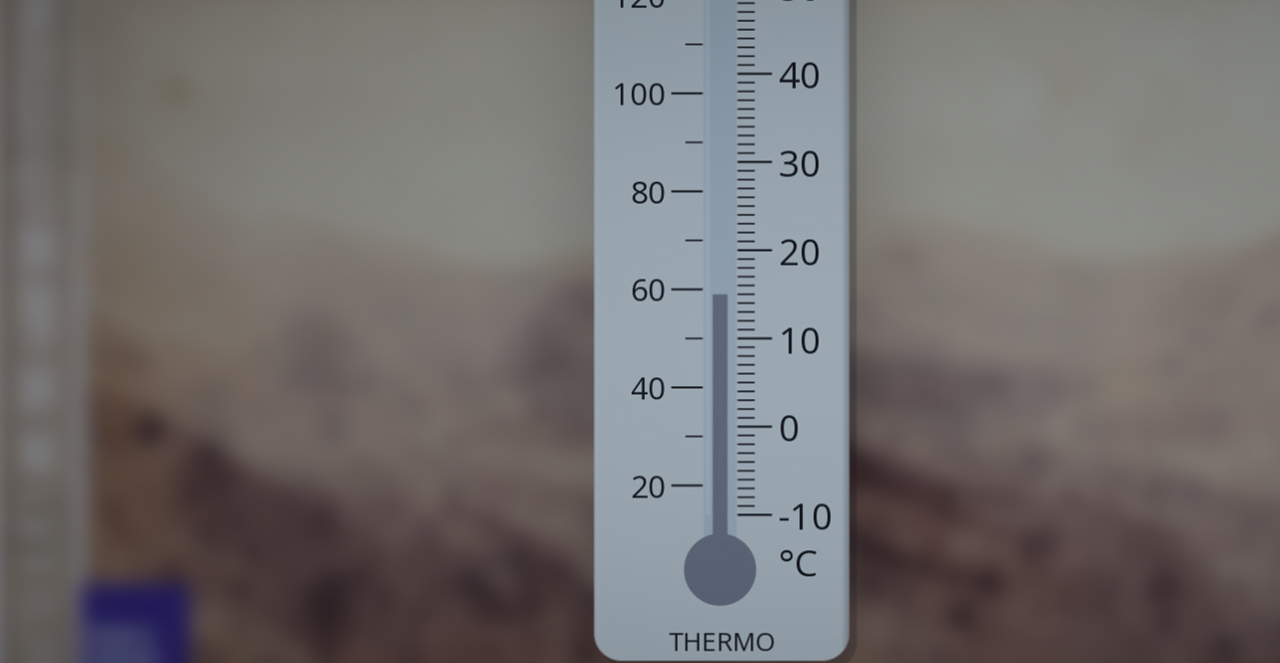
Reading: 15 °C
